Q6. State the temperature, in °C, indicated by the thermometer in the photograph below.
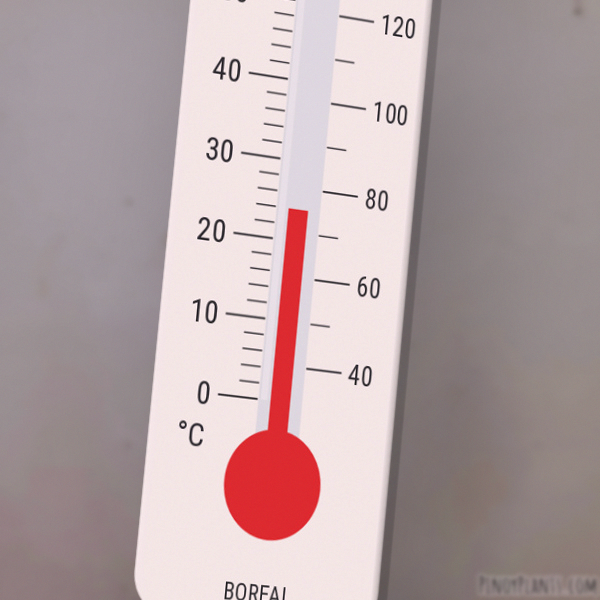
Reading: 24 °C
